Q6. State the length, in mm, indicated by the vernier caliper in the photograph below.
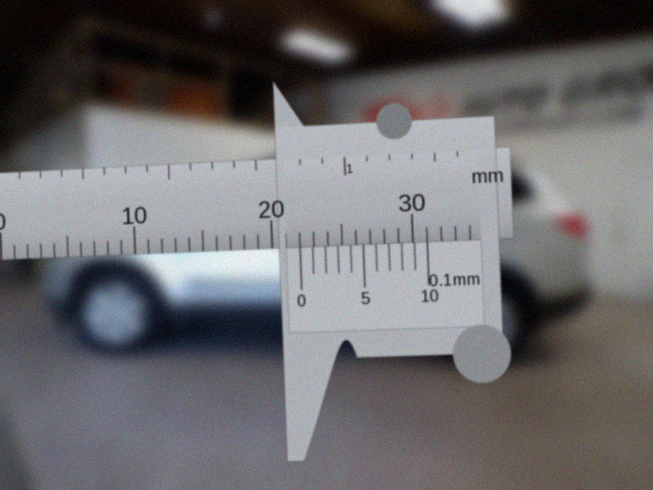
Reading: 22.0 mm
